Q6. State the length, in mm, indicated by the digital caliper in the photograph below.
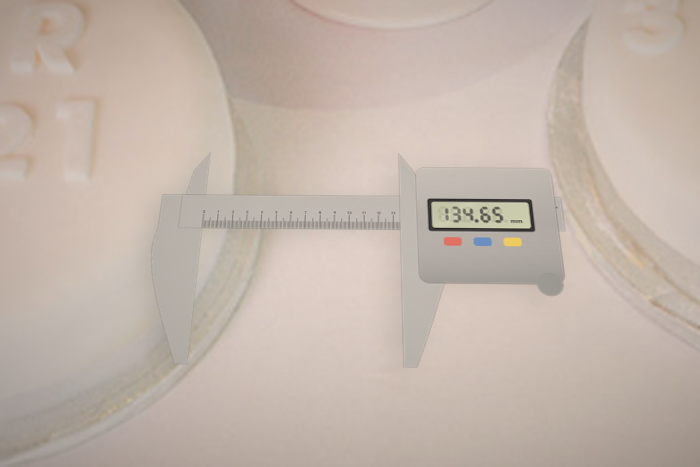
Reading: 134.65 mm
